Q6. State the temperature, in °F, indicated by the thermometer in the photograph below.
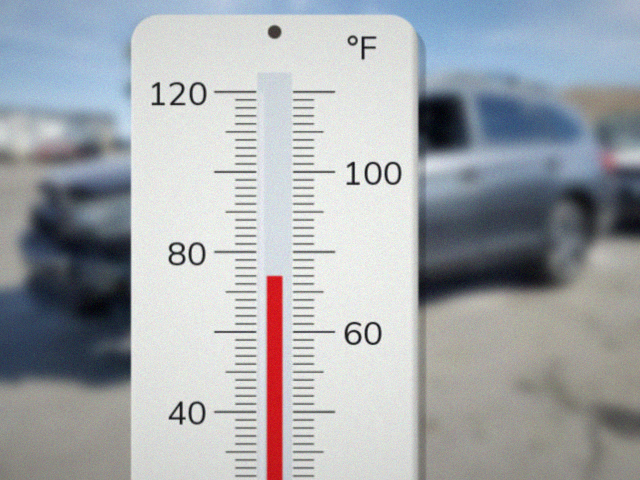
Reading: 74 °F
